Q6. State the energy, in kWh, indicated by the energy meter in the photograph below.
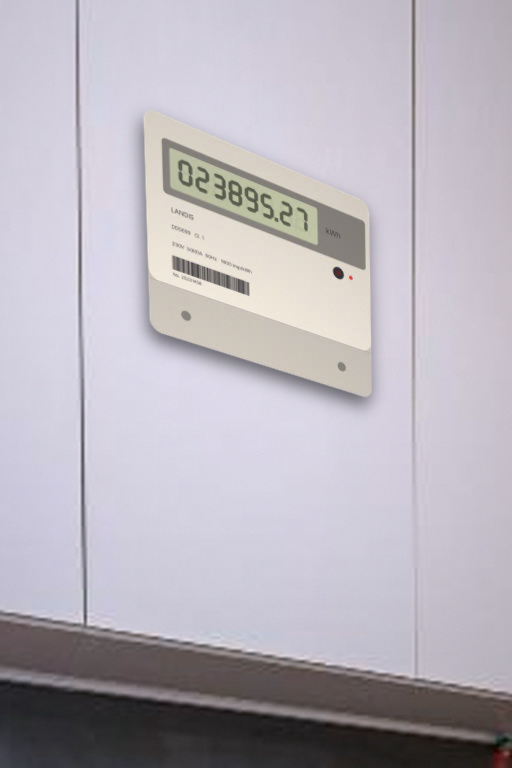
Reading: 23895.27 kWh
